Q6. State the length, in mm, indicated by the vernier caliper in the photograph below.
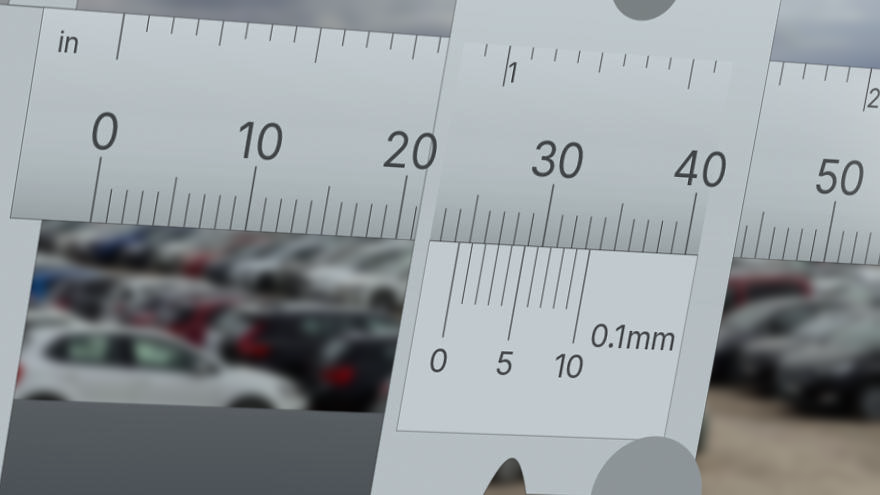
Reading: 24.3 mm
